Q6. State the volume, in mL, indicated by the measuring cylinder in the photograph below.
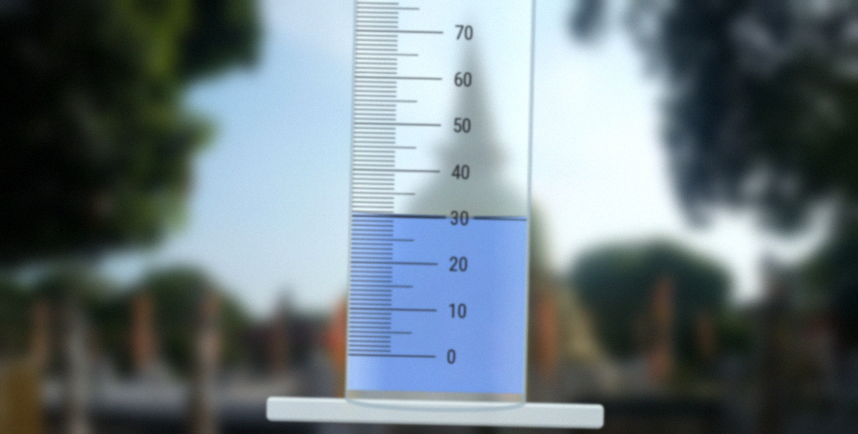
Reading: 30 mL
